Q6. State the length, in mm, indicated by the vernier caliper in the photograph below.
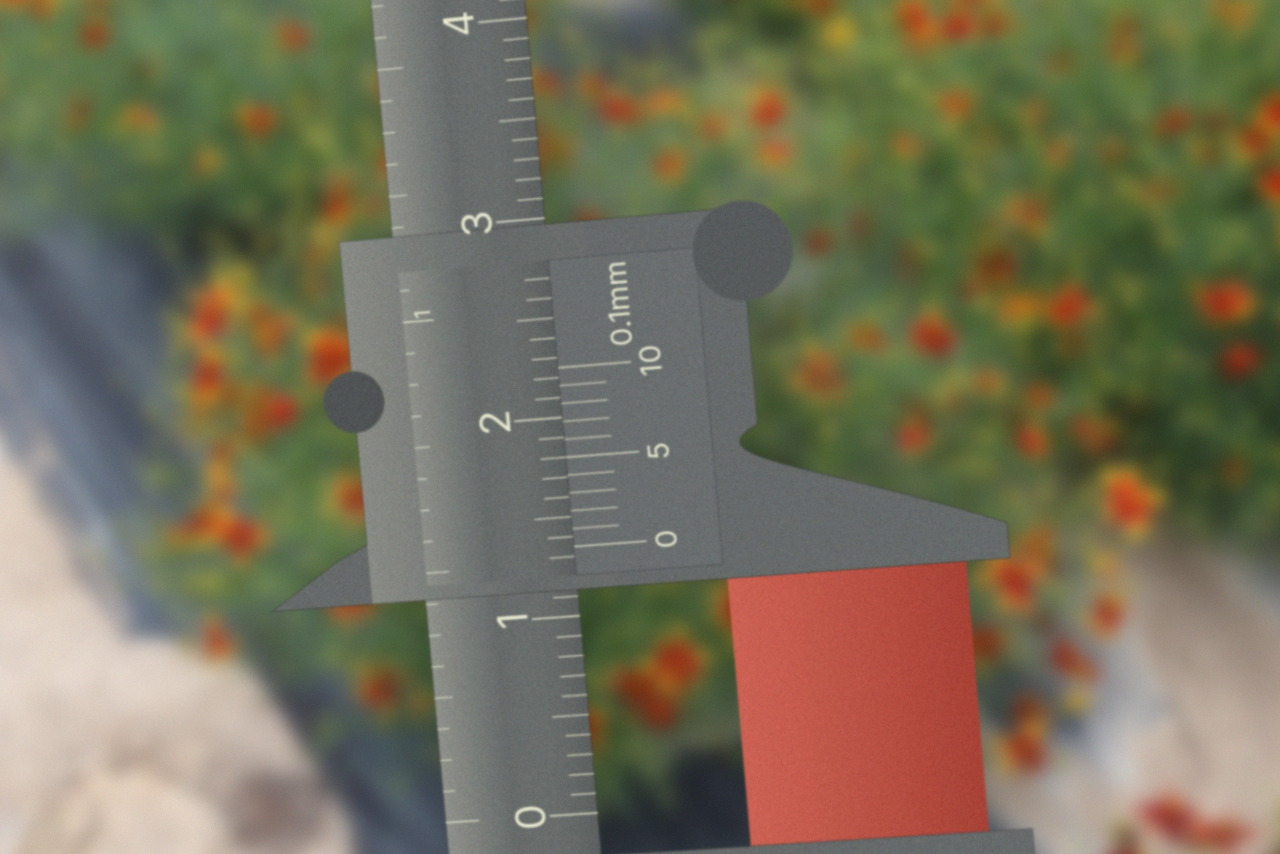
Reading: 13.5 mm
